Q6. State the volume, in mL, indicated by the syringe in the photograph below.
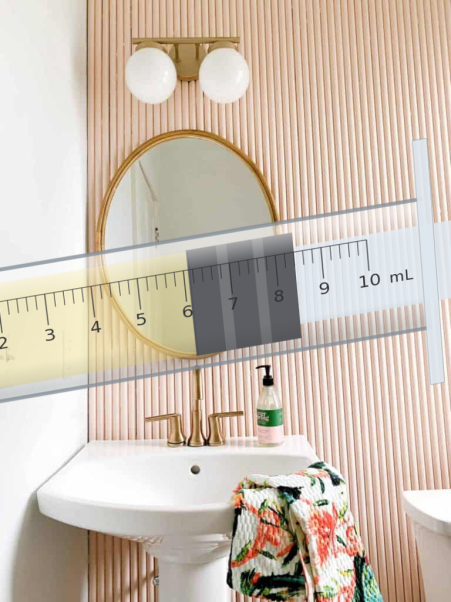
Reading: 6.1 mL
